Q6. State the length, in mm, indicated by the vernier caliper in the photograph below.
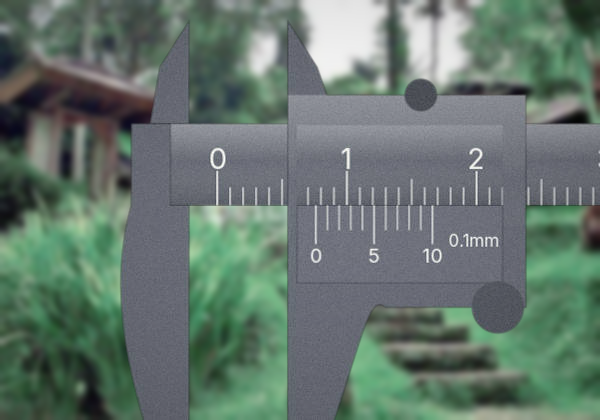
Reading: 7.6 mm
